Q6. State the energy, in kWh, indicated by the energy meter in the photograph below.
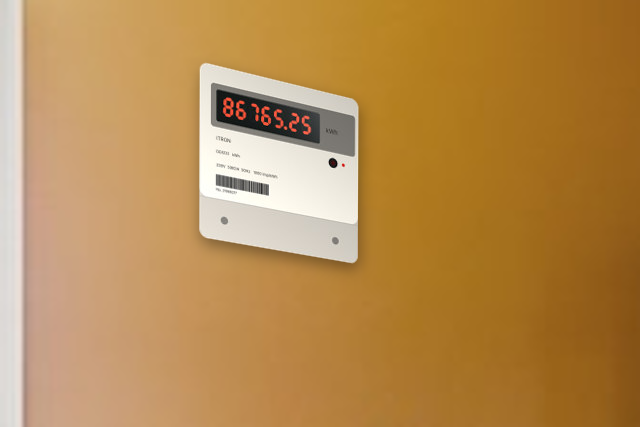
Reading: 86765.25 kWh
